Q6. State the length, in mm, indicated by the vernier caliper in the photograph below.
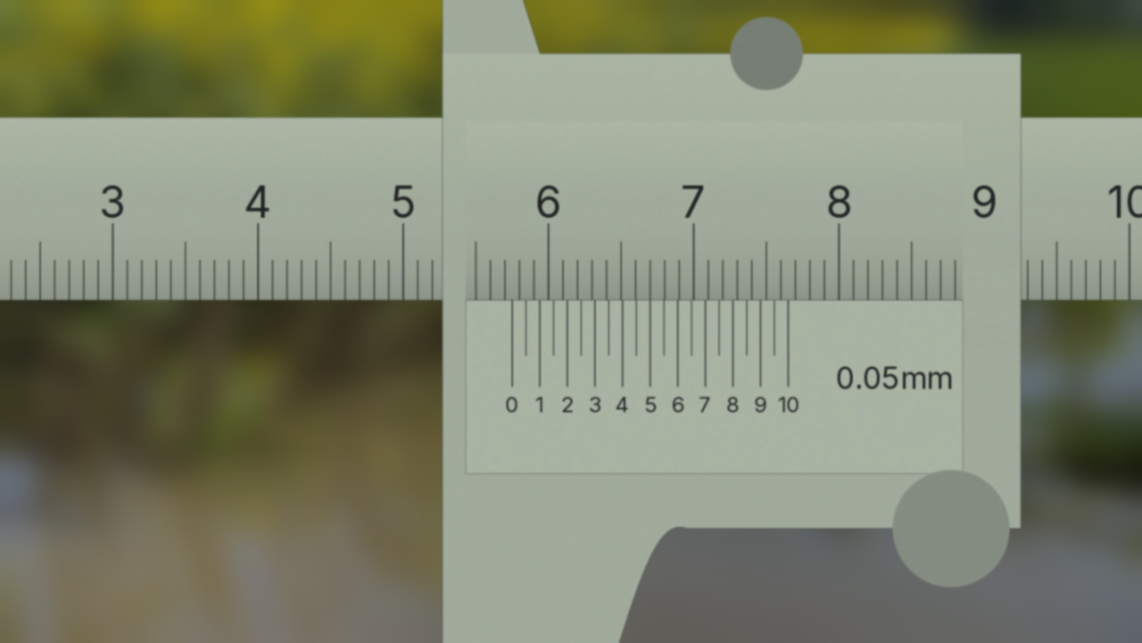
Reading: 57.5 mm
